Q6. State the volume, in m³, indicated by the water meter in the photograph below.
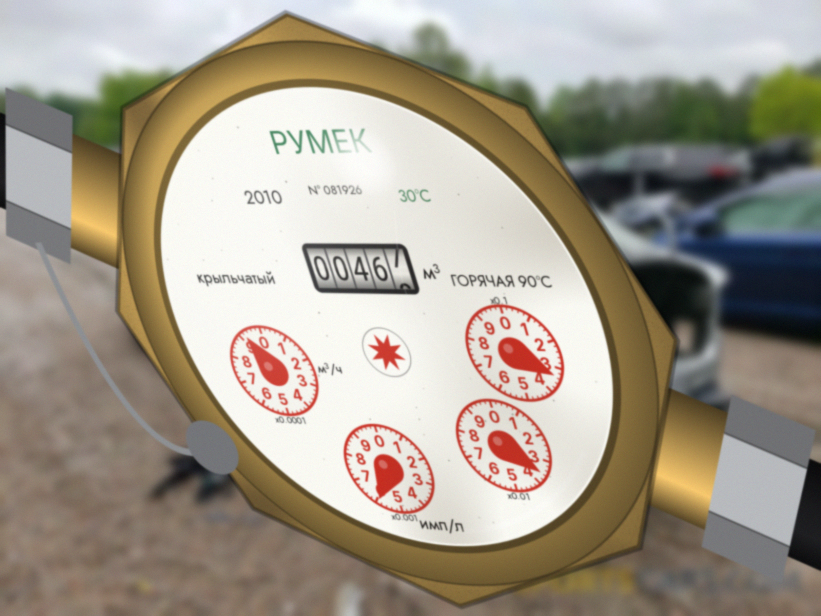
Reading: 467.3359 m³
